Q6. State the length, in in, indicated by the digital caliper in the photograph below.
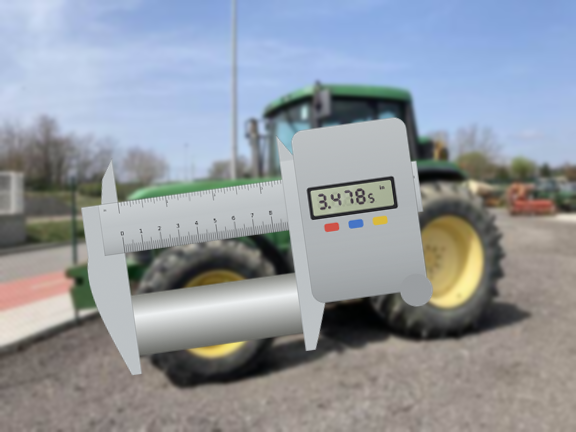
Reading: 3.4785 in
